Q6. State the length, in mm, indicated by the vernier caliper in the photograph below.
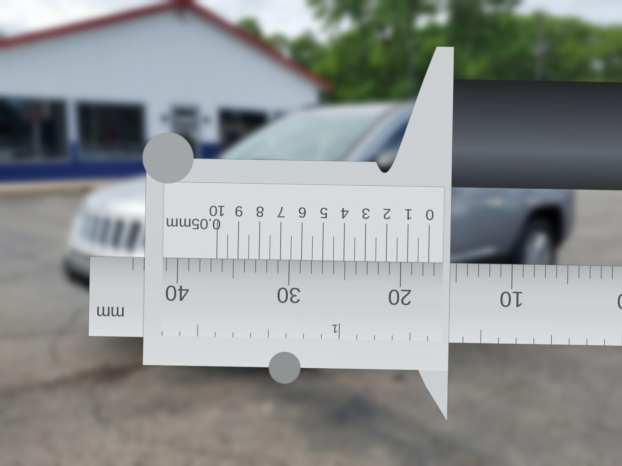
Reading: 17.5 mm
